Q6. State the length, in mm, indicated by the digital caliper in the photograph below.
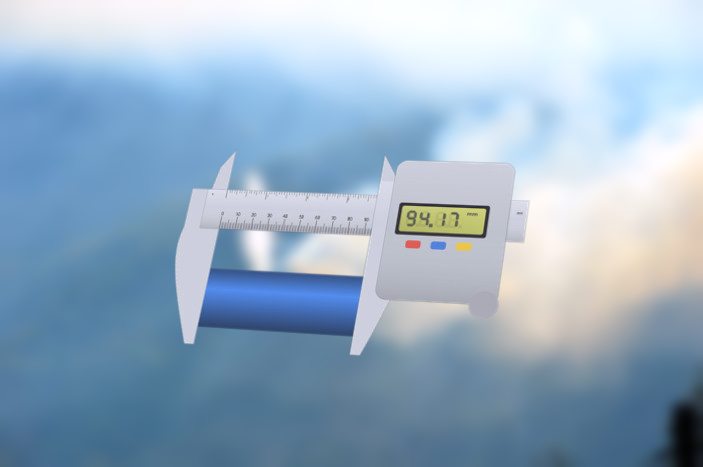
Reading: 94.17 mm
